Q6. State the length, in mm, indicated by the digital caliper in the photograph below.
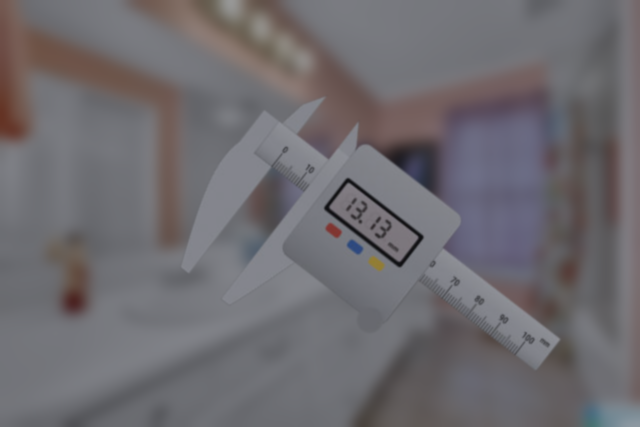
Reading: 13.13 mm
